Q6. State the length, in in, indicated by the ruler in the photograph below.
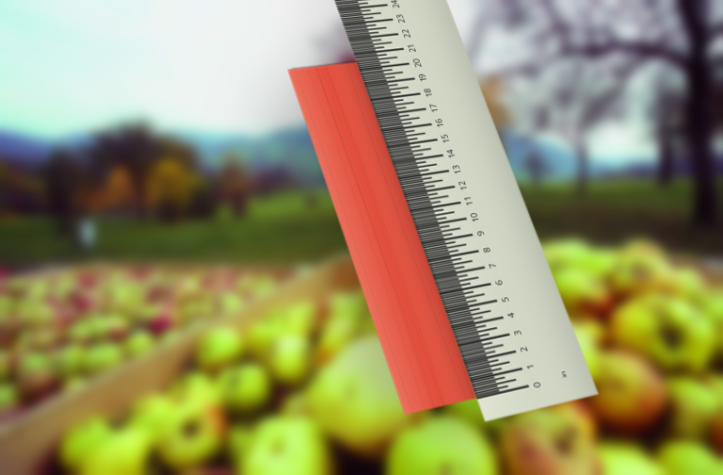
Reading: 20.5 in
